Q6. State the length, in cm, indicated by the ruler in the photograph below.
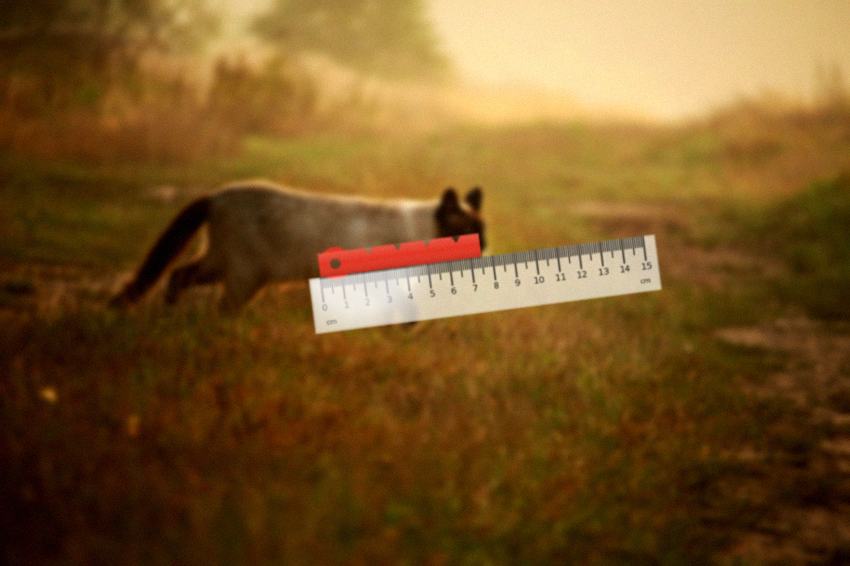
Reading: 7.5 cm
